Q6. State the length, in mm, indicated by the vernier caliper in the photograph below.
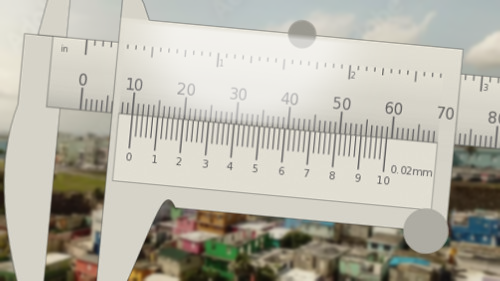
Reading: 10.0 mm
